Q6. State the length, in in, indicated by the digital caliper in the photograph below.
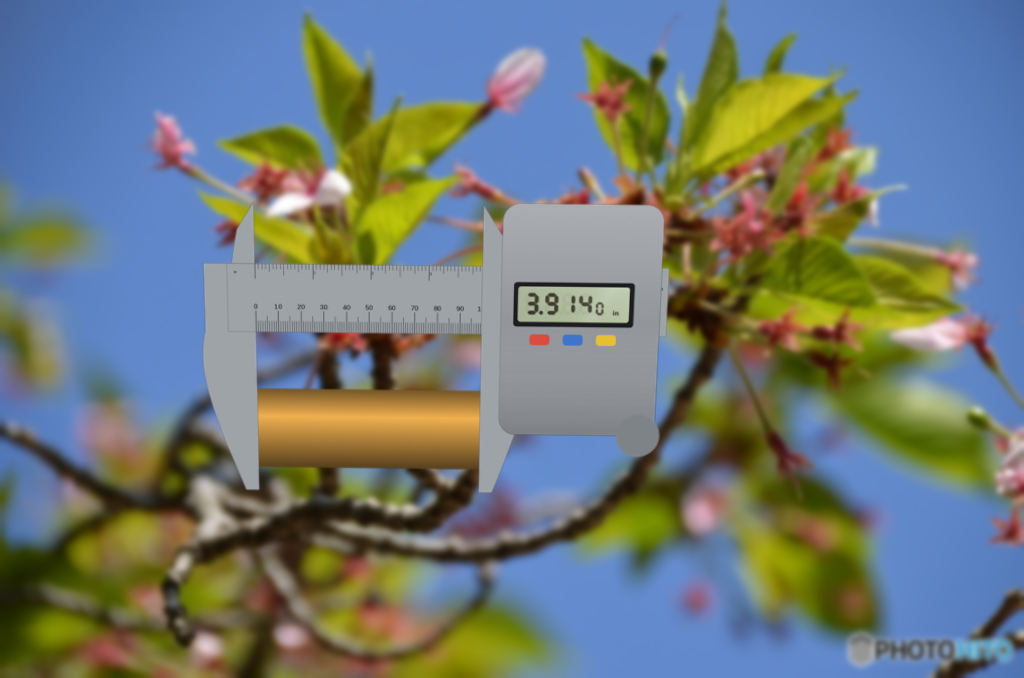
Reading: 3.9140 in
